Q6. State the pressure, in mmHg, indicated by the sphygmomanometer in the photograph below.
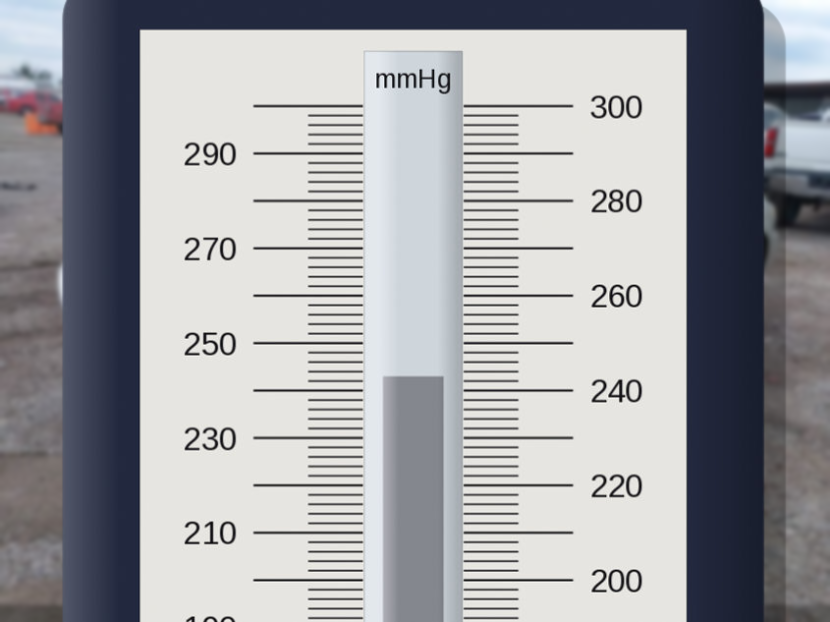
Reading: 243 mmHg
